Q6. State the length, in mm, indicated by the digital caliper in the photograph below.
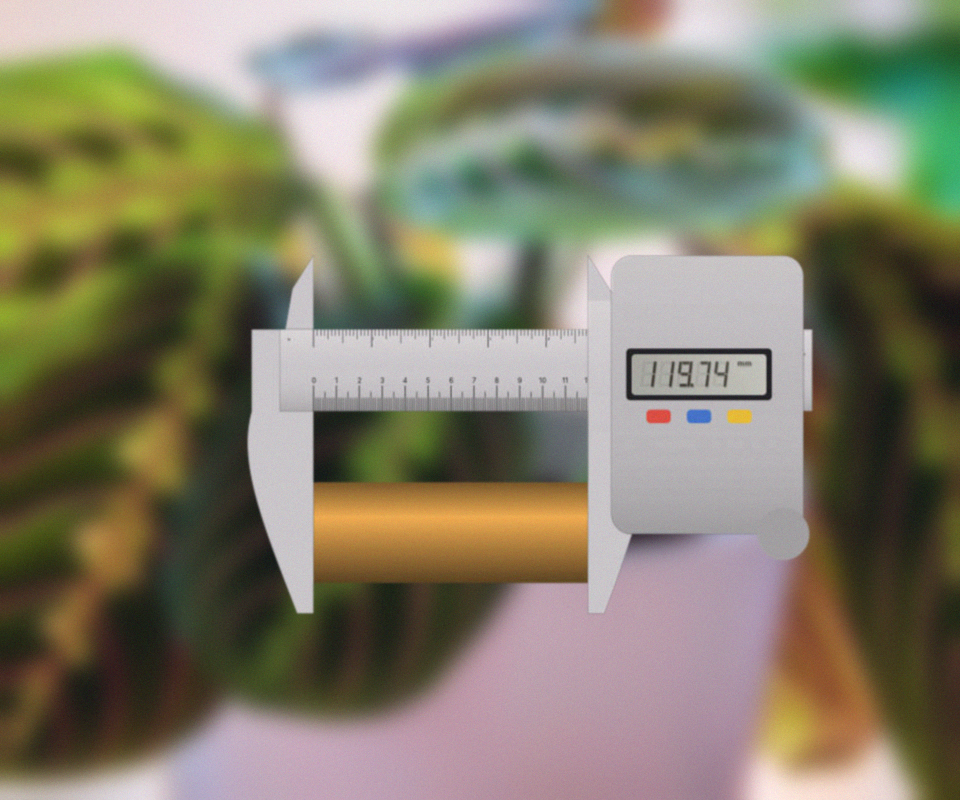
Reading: 119.74 mm
